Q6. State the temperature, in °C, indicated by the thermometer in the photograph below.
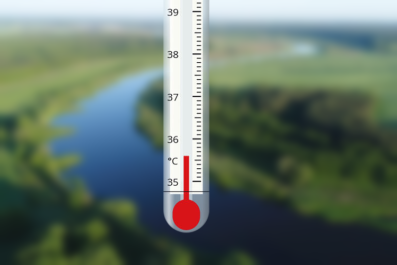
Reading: 35.6 °C
